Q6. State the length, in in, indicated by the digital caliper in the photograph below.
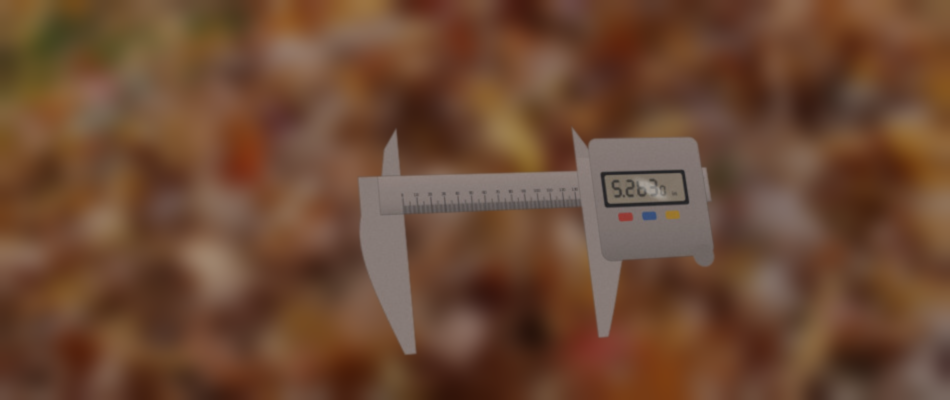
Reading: 5.2630 in
